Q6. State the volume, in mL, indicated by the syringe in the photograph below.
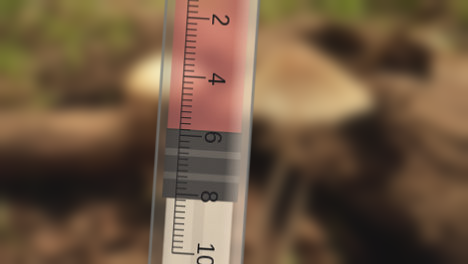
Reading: 5.8 mL
